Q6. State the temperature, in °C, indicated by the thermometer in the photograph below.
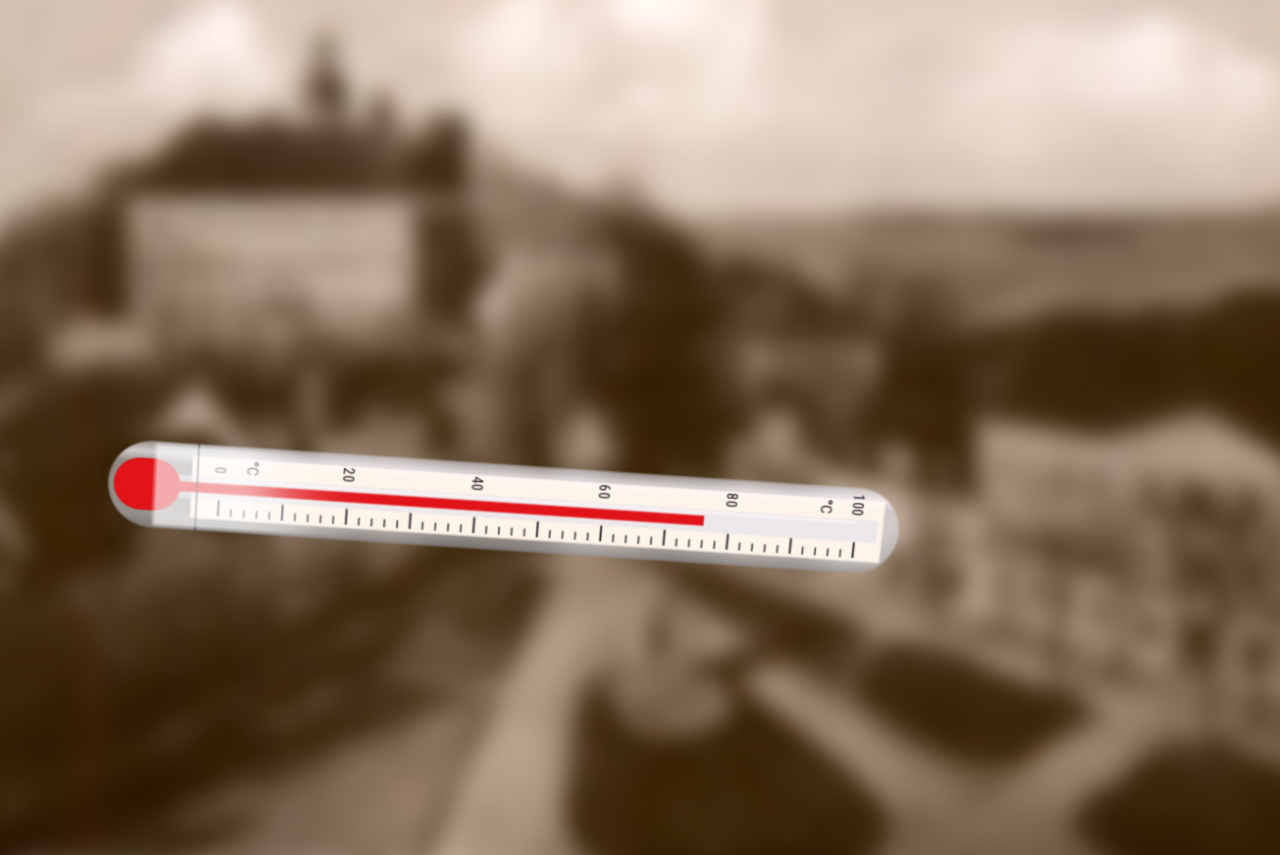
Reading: 76 °C
